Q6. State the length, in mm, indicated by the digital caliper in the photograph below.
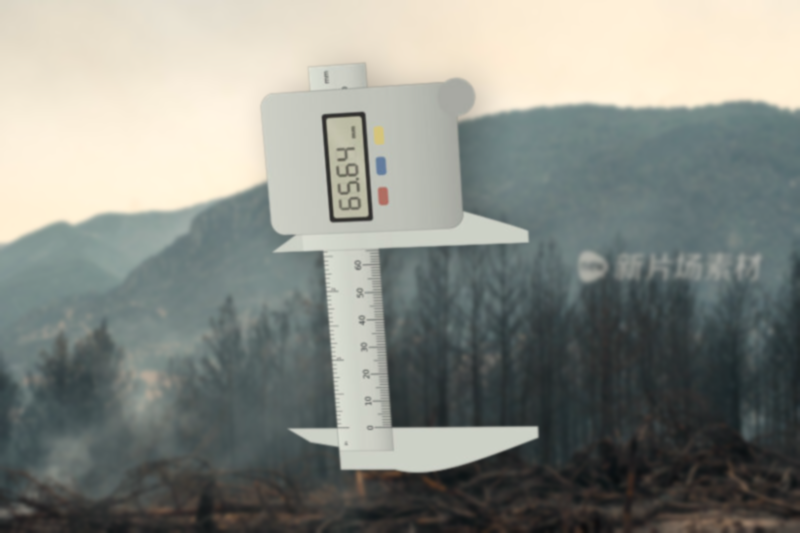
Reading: 65.64 mm
